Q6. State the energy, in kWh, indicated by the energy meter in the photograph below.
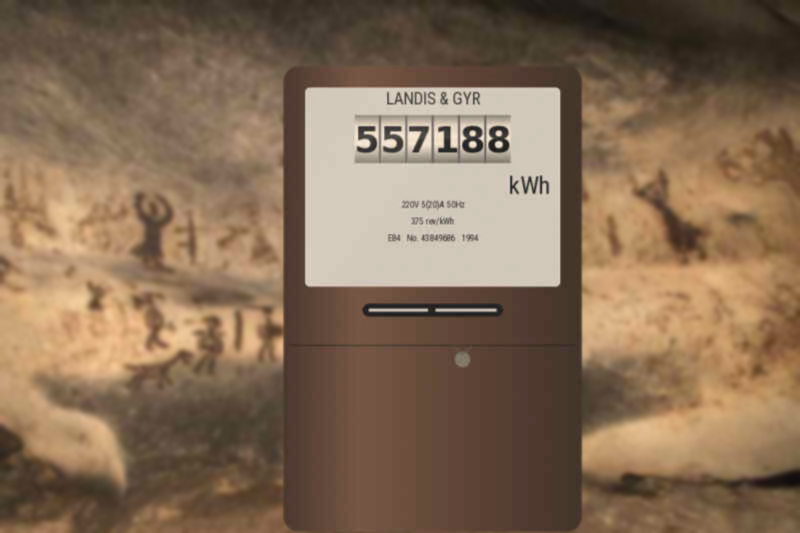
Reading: 557188 kWh
